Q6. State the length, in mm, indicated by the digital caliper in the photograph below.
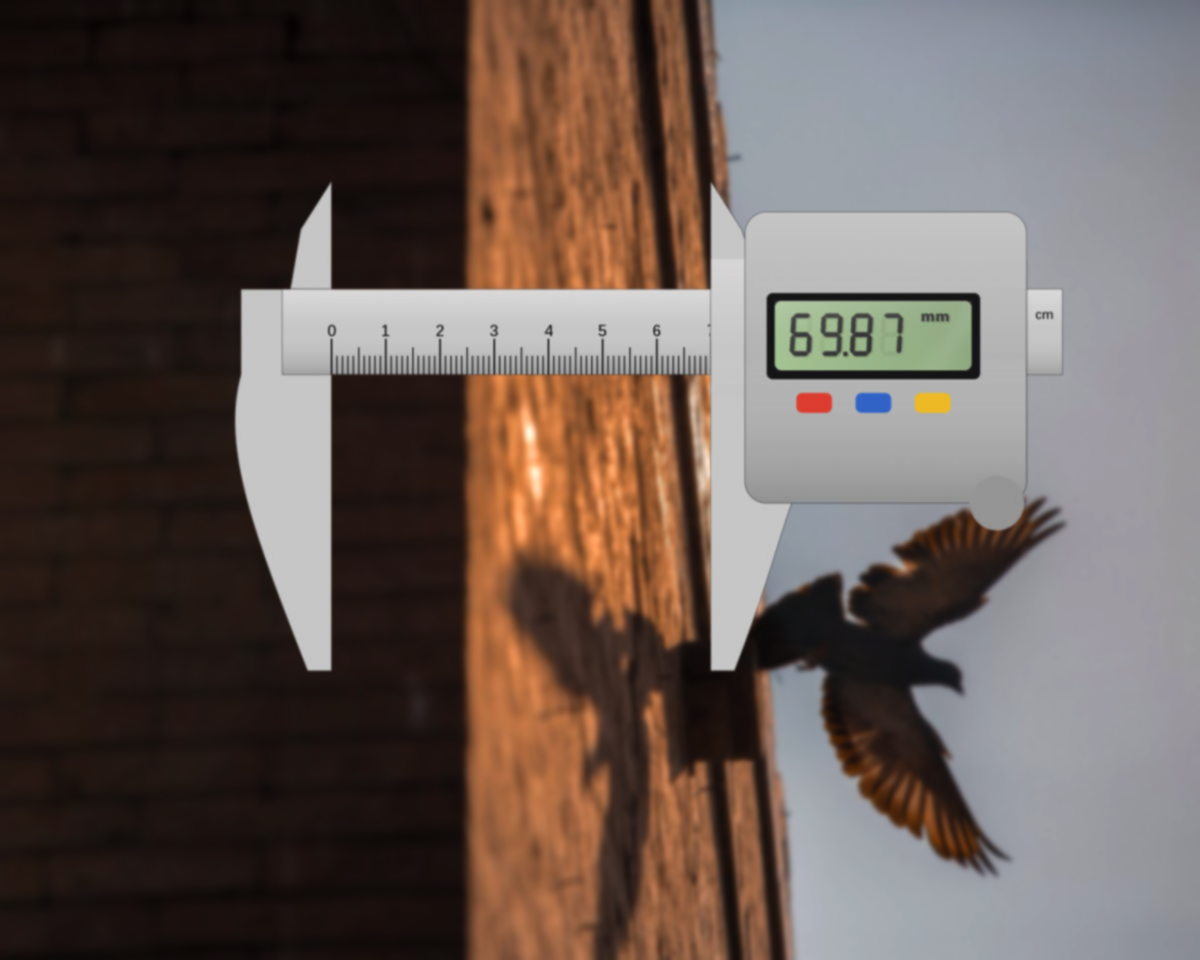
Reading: 69.87 mm
